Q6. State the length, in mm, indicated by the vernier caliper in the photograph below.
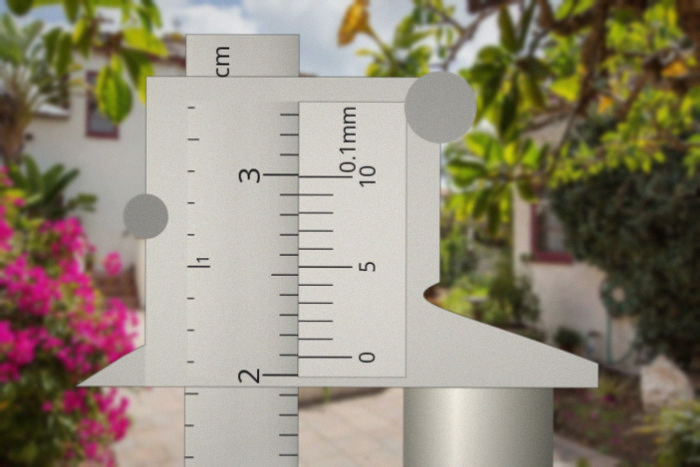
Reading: 20.9 mm
